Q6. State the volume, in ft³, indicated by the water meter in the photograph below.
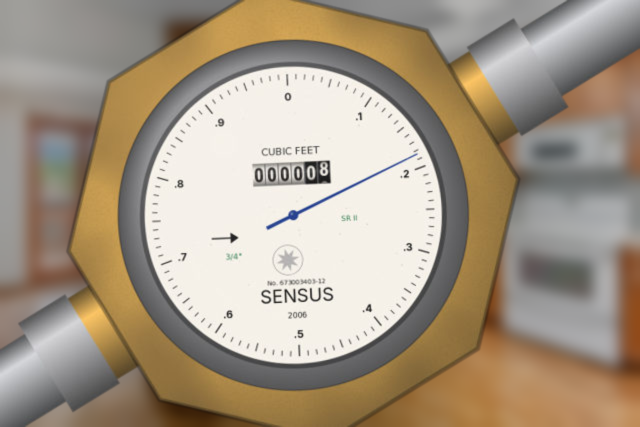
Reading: 8.18 ft³
